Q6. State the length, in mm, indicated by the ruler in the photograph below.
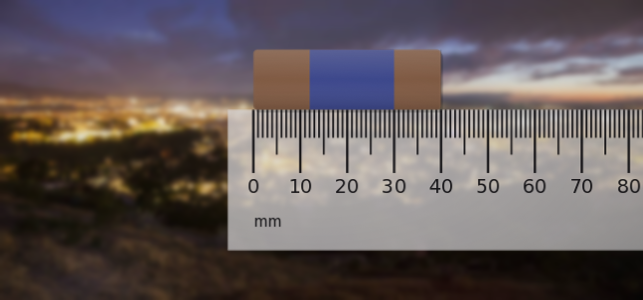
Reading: 40 mm
